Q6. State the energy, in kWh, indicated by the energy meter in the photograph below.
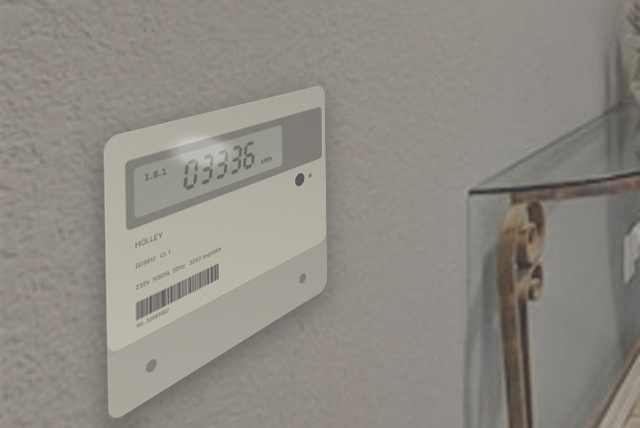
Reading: 3336 kWh
